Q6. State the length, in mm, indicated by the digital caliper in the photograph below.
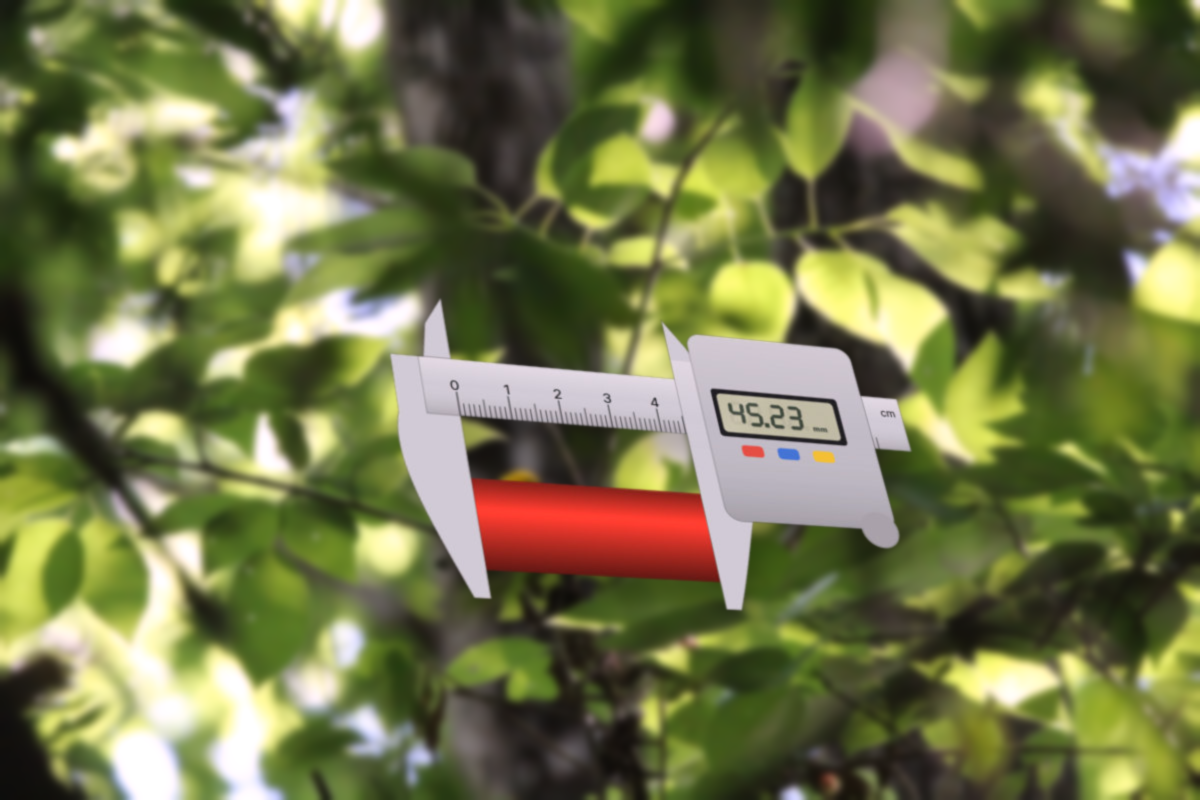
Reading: 45.23 mm
